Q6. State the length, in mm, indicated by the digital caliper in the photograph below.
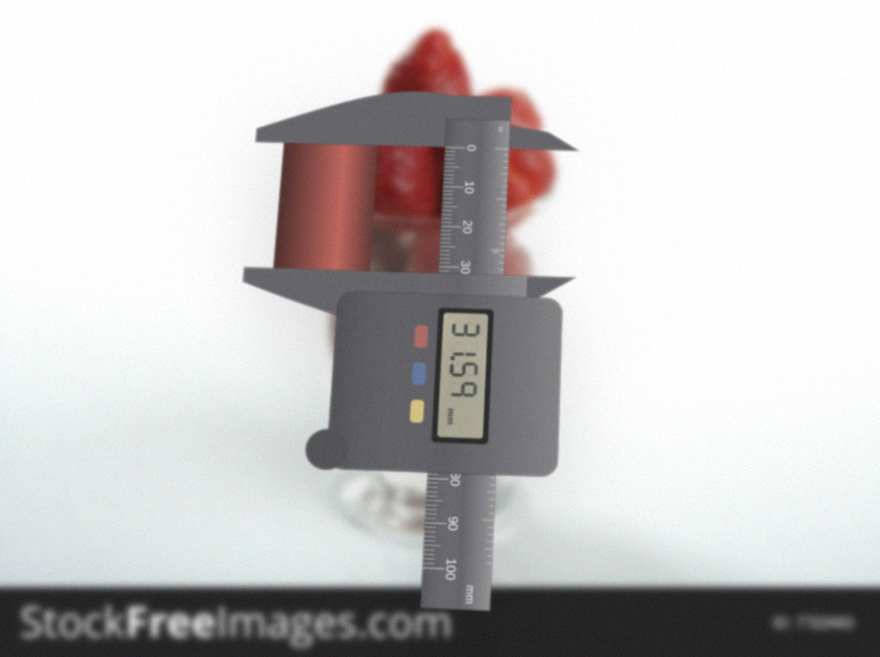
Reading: 31.59 mm
